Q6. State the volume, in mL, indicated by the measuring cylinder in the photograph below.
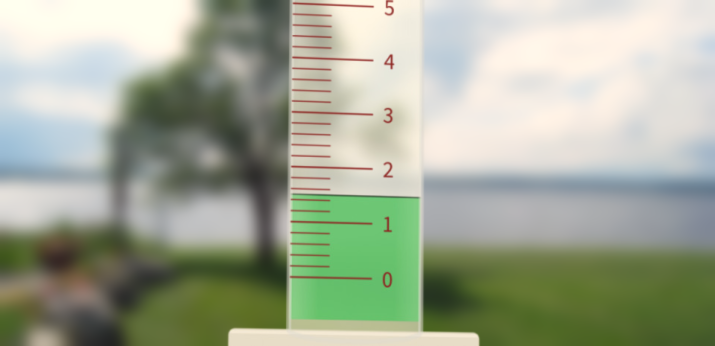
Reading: 1.5 mL
